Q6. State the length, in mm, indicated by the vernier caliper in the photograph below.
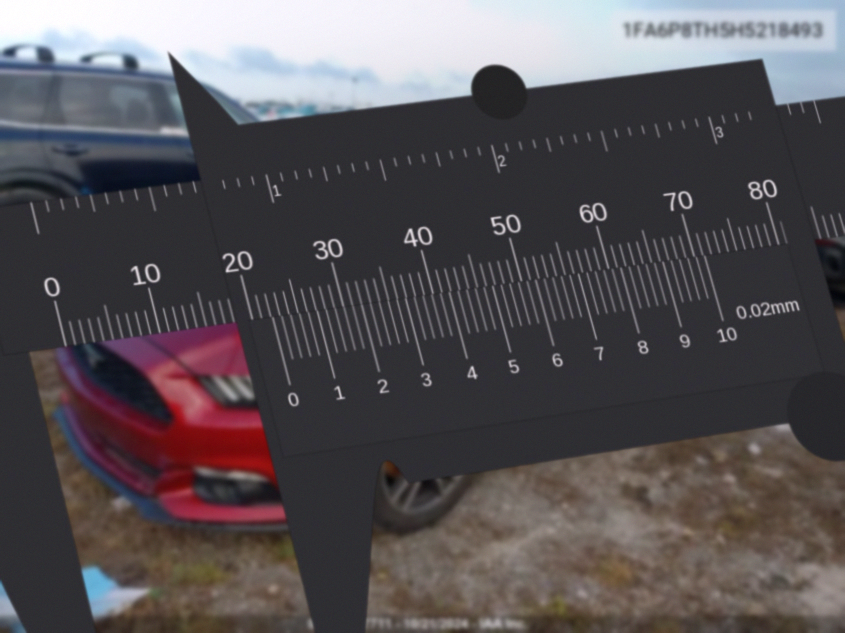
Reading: 22.2 mm
